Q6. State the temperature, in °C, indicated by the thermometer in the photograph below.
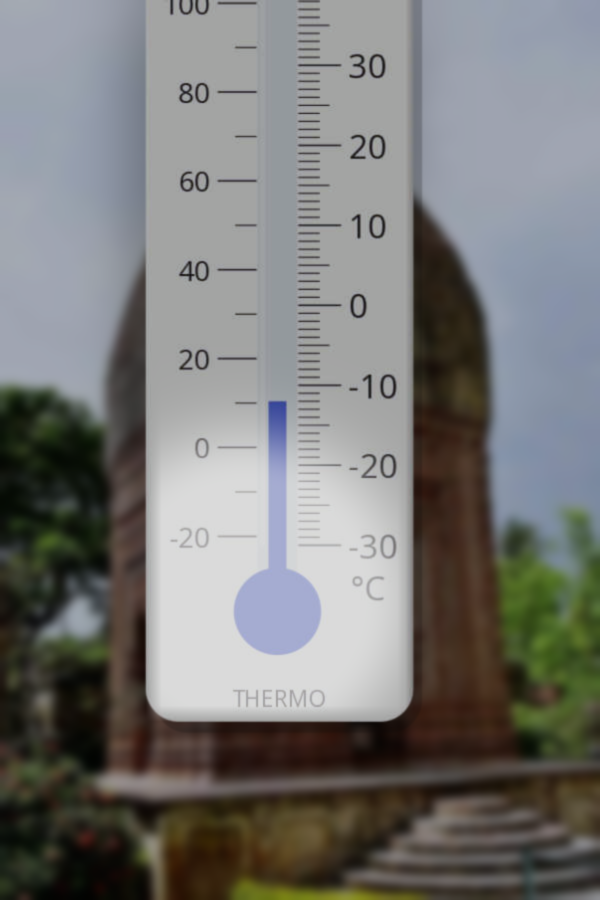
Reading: -12 °C
